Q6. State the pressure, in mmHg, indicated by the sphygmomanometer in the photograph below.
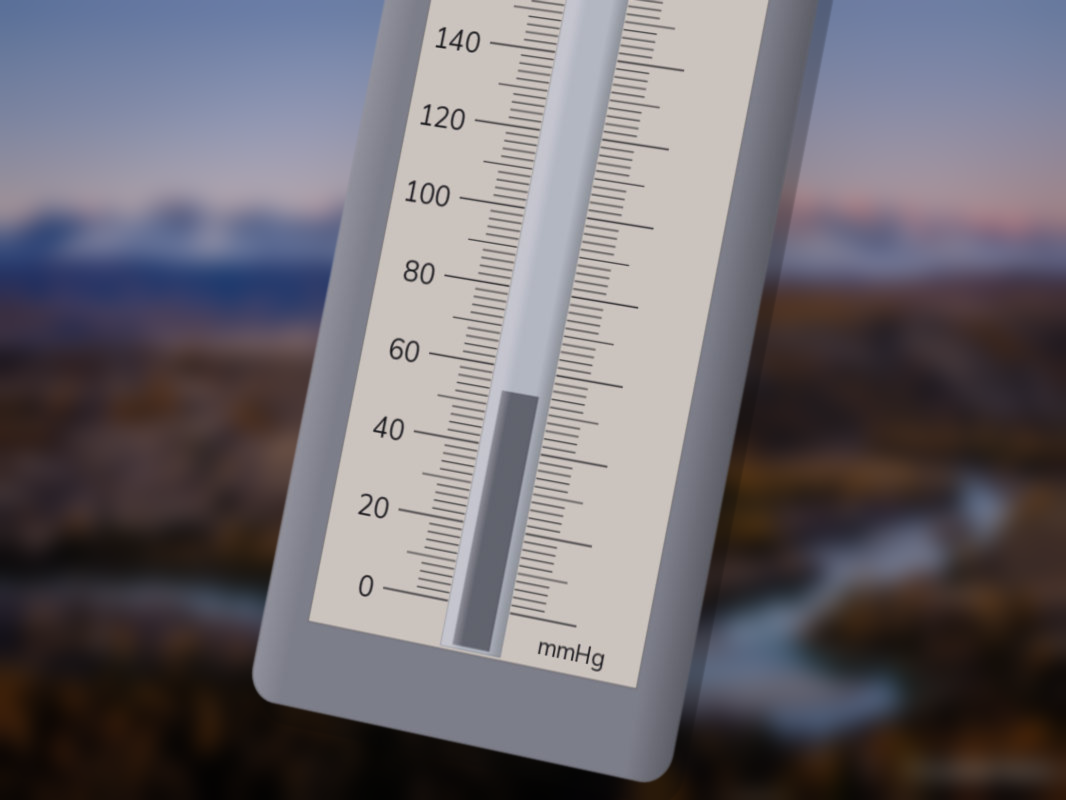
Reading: 54 mmHg
